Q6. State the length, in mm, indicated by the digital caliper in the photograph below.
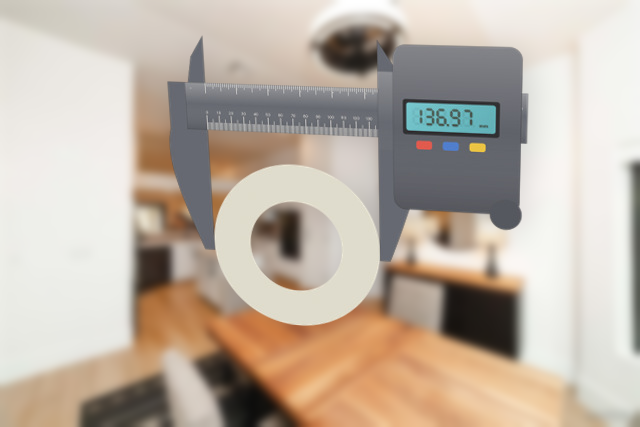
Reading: 136.97 mm
